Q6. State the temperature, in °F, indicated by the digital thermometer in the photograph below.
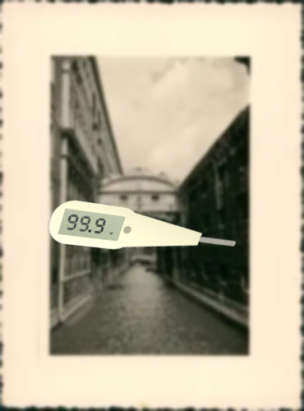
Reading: 99.9 °F
